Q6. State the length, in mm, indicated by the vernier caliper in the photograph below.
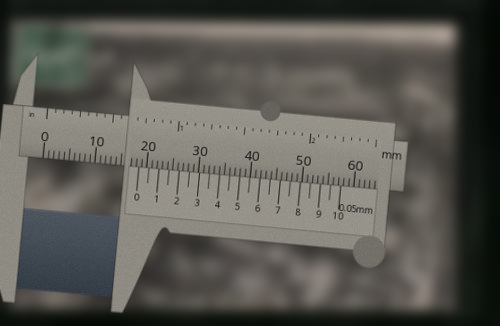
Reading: 18.5 mm
